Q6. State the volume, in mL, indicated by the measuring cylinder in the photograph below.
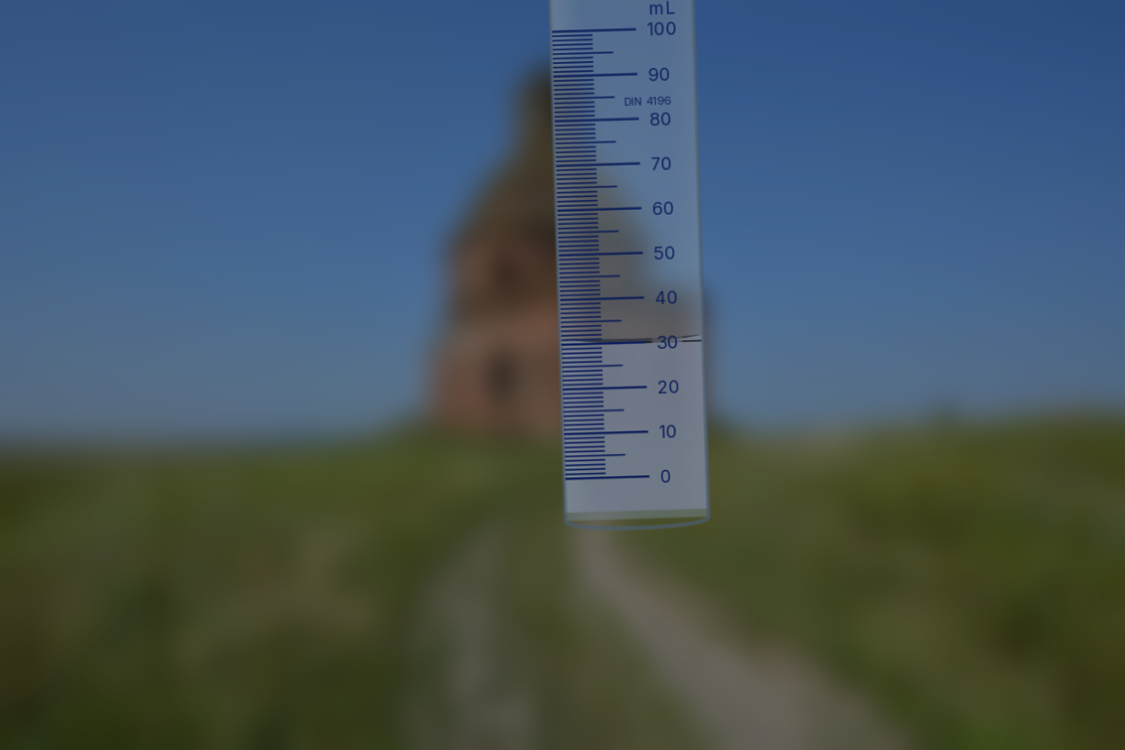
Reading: 30 mL
